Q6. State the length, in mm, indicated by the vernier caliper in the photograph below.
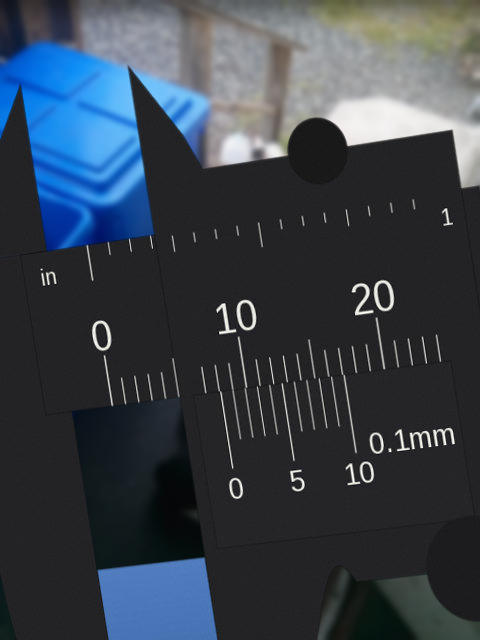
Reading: 8.1 mm
